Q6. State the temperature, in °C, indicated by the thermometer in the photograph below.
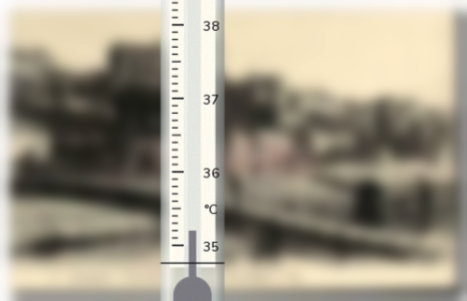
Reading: 35.2 °C
